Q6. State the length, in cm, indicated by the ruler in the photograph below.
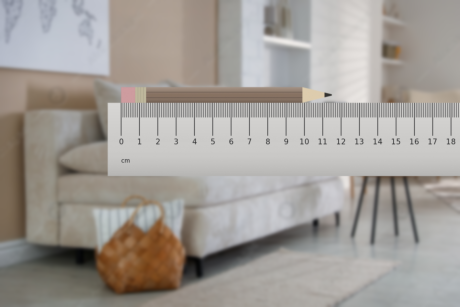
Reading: 11.5 cm
